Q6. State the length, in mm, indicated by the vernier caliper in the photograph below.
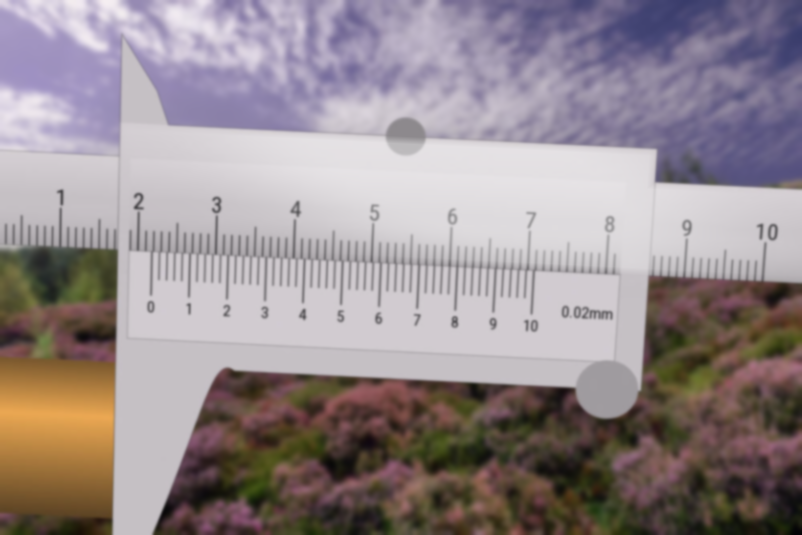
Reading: 21.8 mm
